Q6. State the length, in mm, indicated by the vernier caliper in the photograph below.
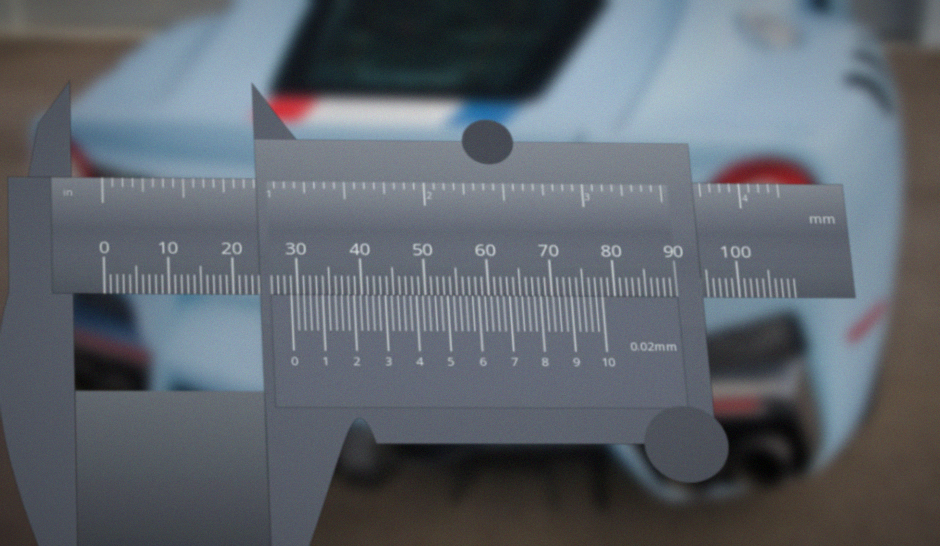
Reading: 29.0 mm
